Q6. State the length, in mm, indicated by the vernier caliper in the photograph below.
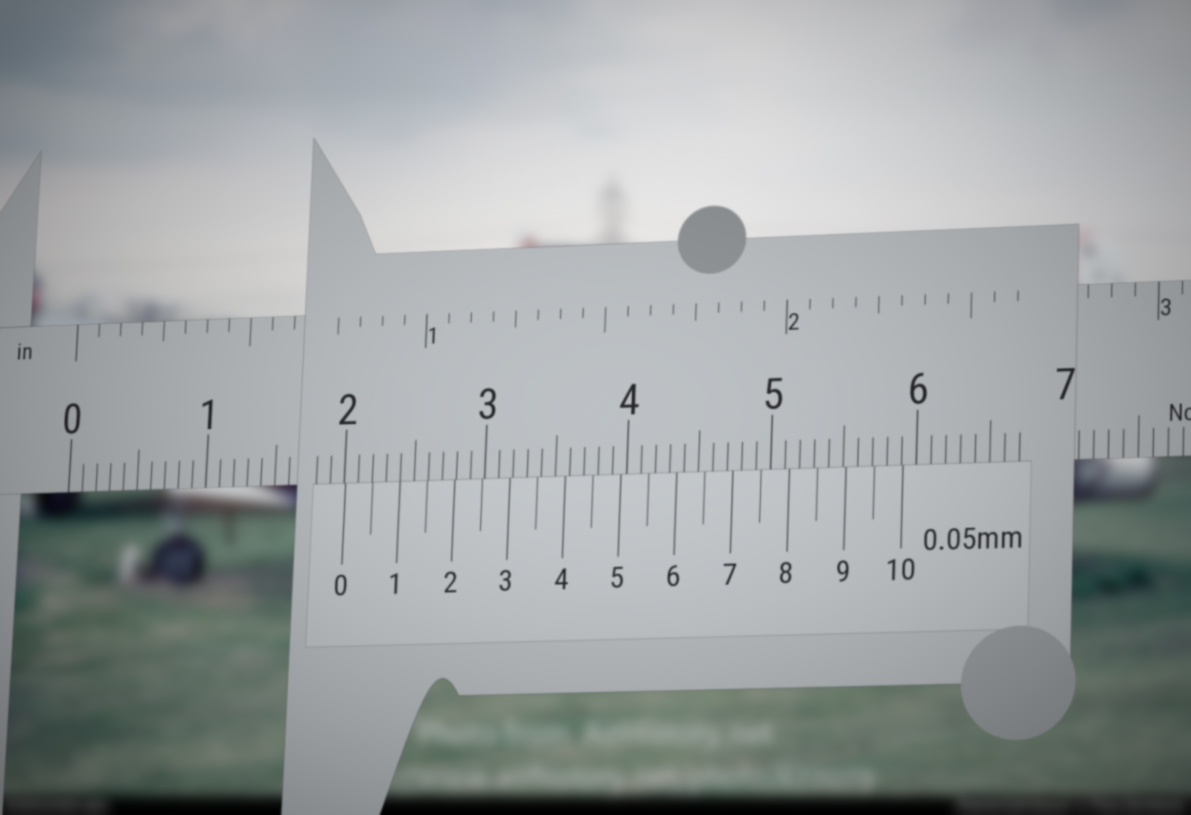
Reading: 20.1 mm
